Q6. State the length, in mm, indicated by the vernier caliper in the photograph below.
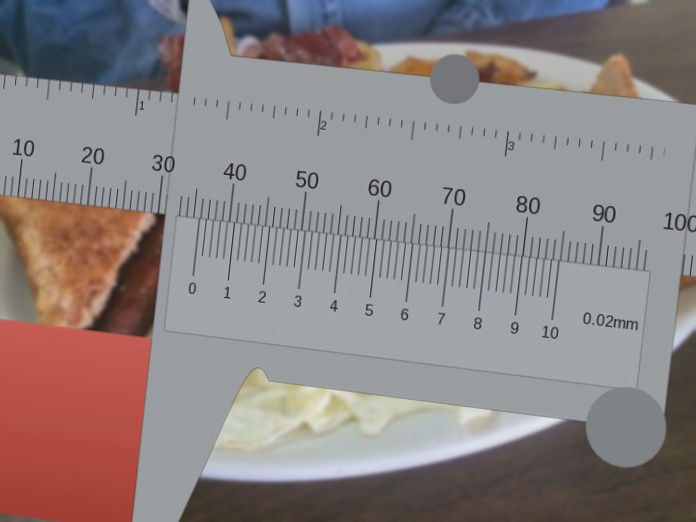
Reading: 35.8 mm
